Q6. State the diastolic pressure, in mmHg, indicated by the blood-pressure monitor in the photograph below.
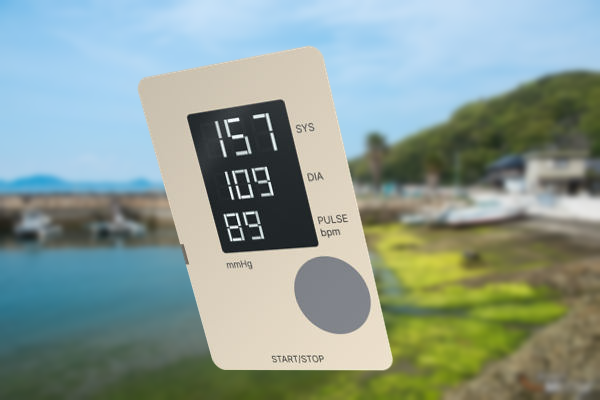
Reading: 109 mmHg
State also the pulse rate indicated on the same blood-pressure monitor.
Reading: 89 bpm
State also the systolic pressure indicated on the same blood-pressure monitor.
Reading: 157 mmHg
